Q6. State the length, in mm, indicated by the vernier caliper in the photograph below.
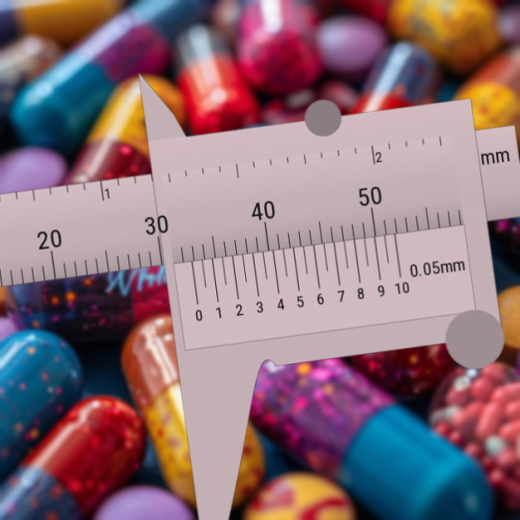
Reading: 32.8 mm
